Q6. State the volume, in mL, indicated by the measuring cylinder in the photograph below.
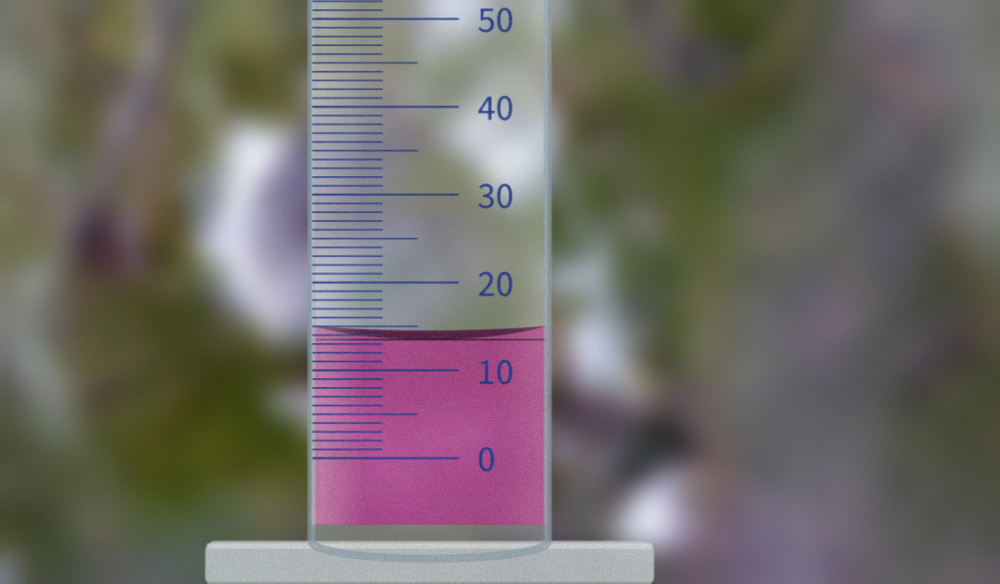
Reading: 13.5 mL
